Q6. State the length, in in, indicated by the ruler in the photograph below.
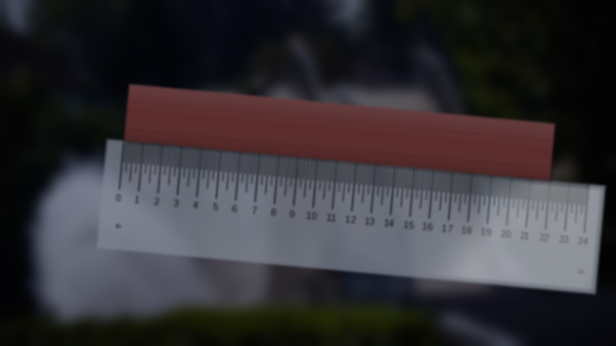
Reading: 22 in
